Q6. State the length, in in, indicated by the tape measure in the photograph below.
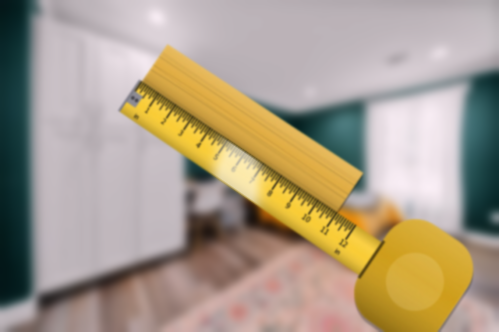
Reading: 11 in
